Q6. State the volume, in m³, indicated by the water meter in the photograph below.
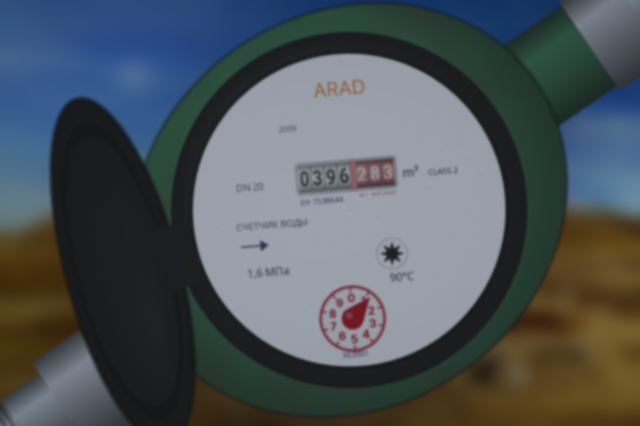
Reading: 396.2831 m³
